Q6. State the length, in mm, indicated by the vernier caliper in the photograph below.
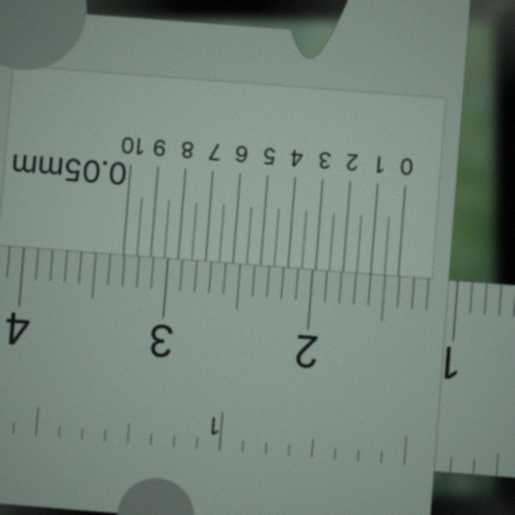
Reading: 14.1 mm
